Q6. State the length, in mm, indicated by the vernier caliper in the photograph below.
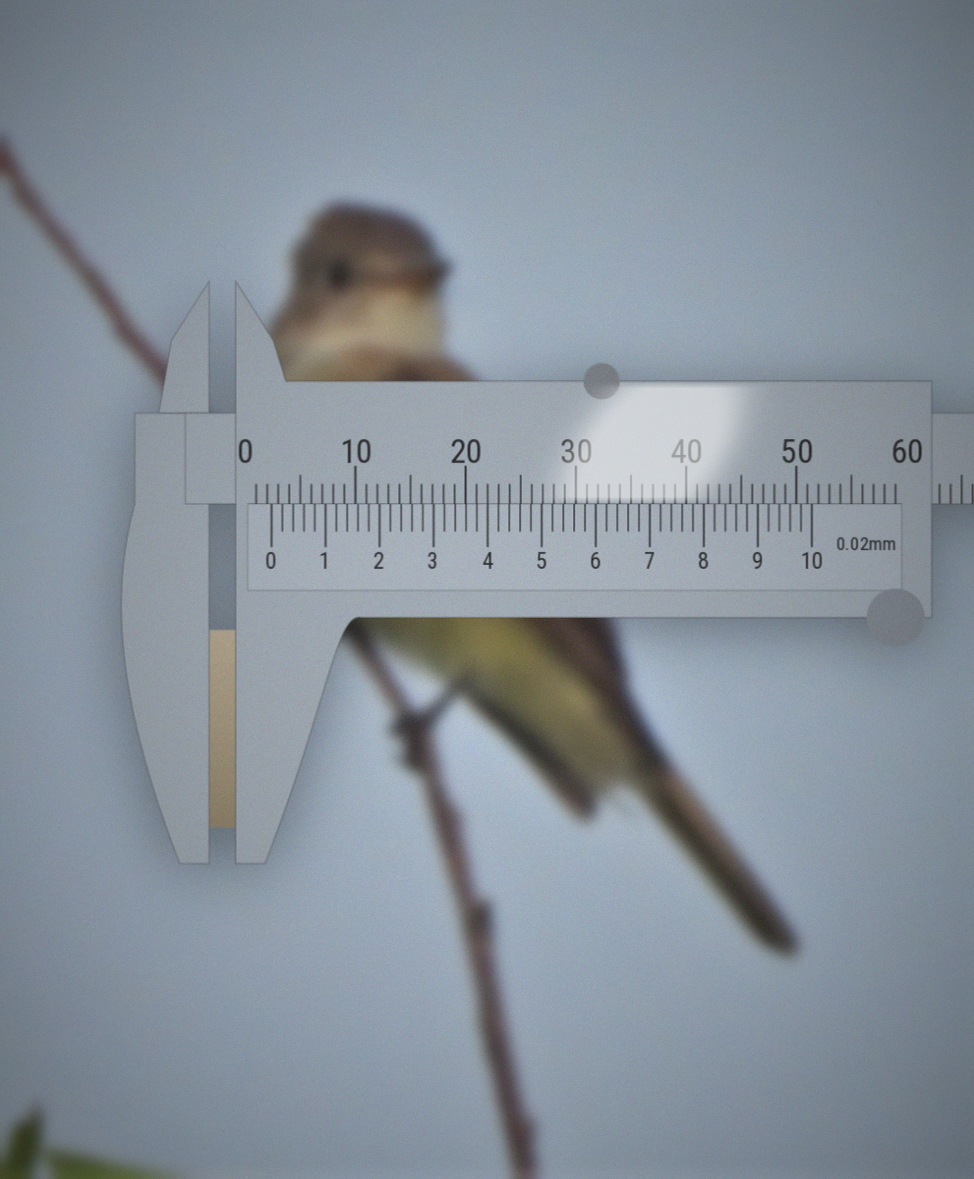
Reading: 2.4 mm
